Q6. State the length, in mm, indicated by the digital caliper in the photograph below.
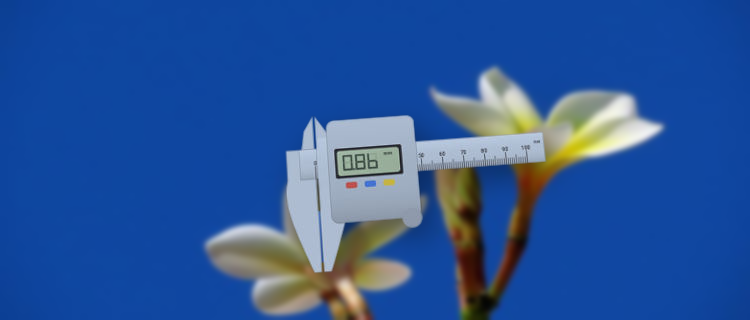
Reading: 0.86 mm
